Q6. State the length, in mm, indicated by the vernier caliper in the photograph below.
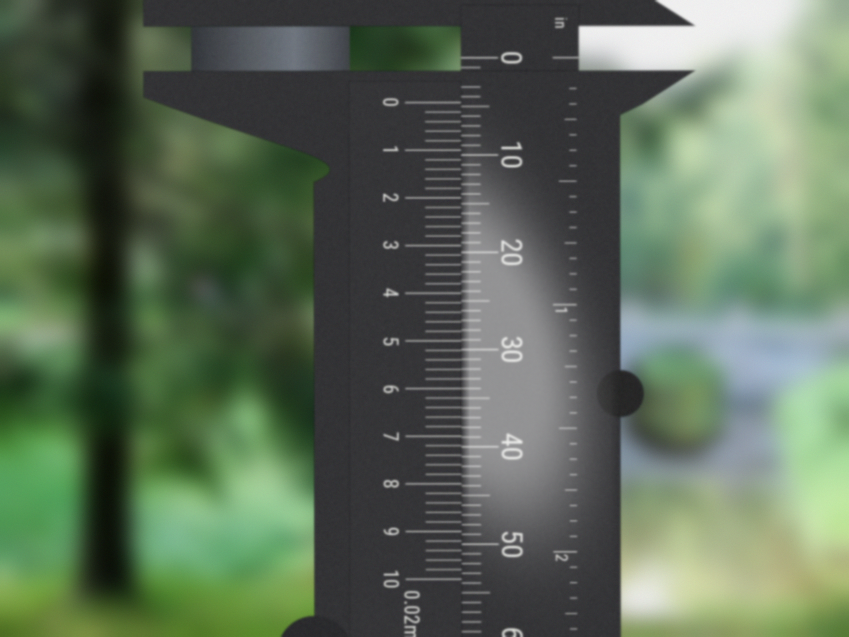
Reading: 4.6 mm
